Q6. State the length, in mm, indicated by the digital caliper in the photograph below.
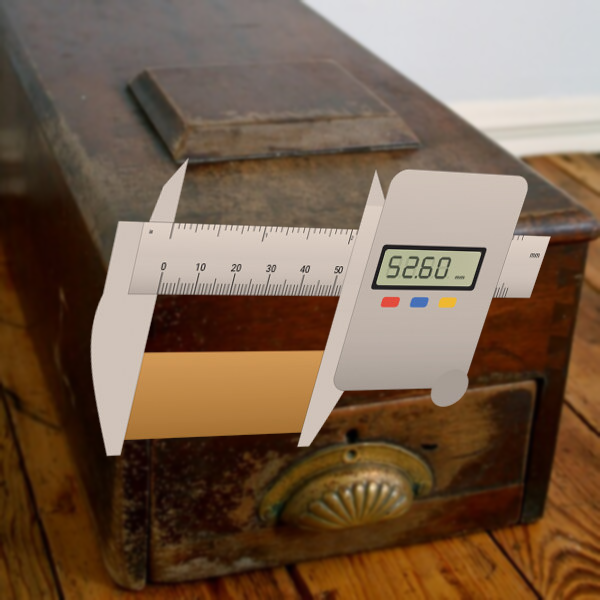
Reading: 52.60 mm
